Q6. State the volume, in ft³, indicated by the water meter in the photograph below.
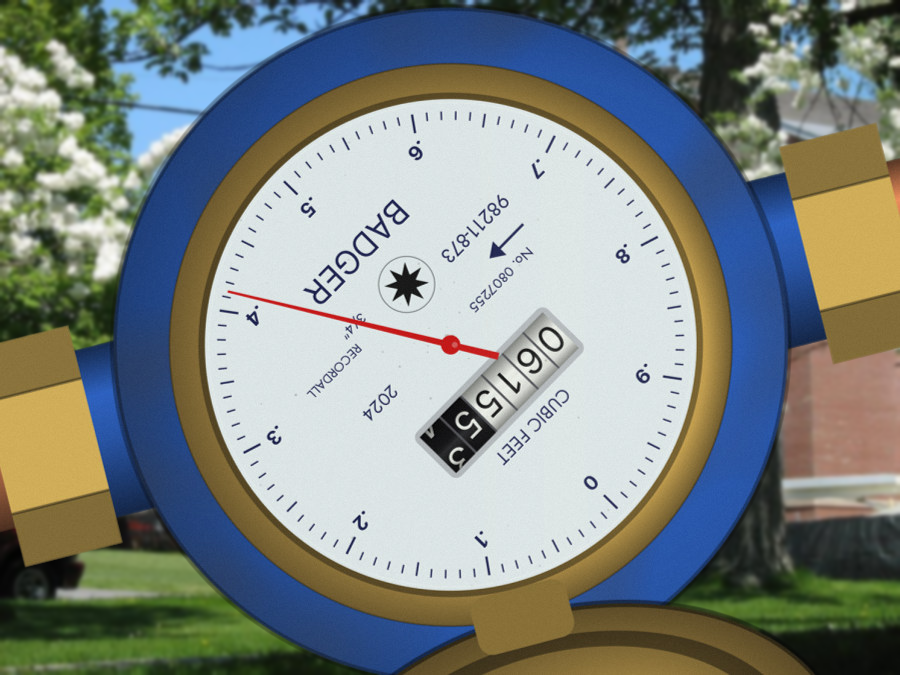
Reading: 61553.41 ft³
